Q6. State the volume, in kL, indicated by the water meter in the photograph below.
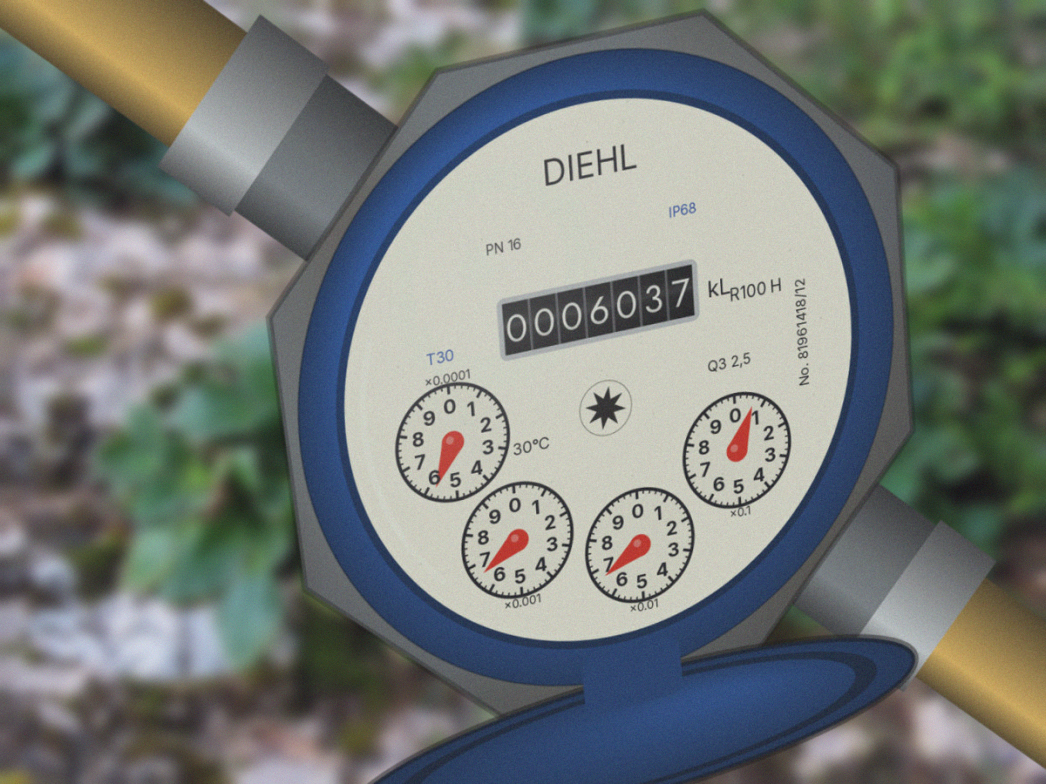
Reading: 6037.0665 kL
